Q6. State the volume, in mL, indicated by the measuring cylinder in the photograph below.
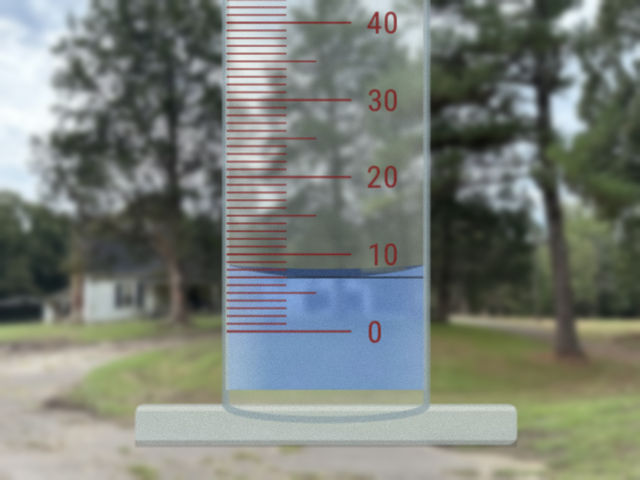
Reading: 7 mL
